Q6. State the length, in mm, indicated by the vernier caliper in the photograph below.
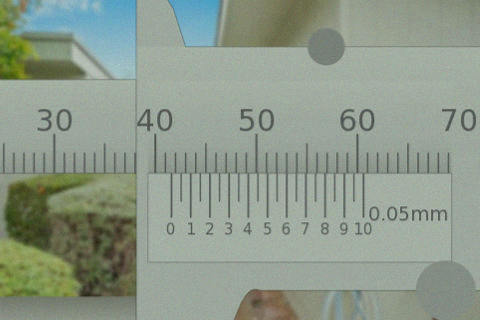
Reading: 41.6 mm
